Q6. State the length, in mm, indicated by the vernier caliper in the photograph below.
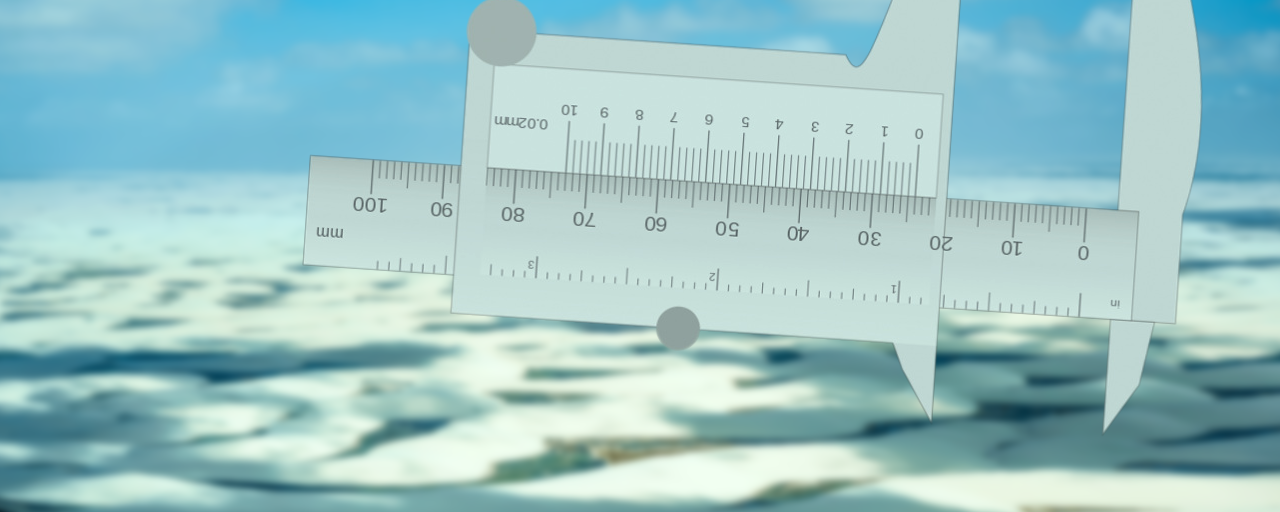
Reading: 24.0 mm
